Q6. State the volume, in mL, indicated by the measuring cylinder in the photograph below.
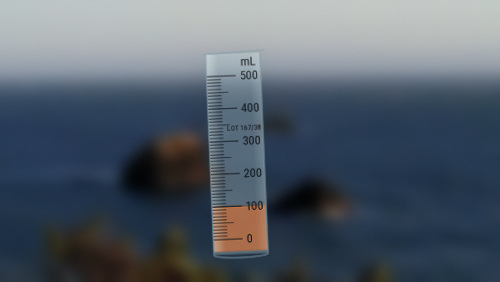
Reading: 100 mL
